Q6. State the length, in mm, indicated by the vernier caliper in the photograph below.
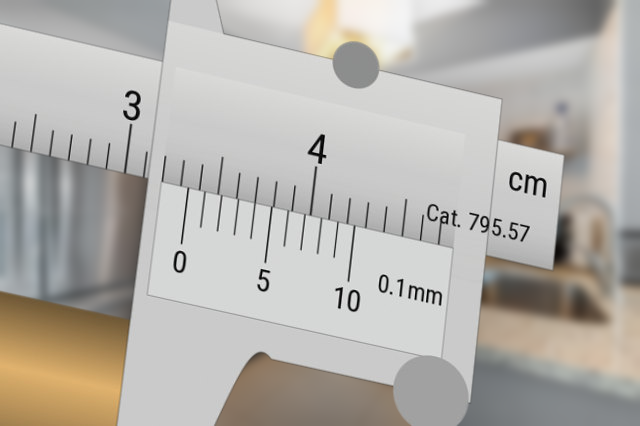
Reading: 33.4 mm
